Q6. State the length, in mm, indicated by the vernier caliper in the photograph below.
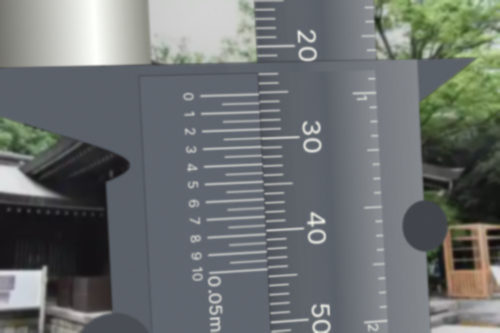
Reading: 25.2 mm
